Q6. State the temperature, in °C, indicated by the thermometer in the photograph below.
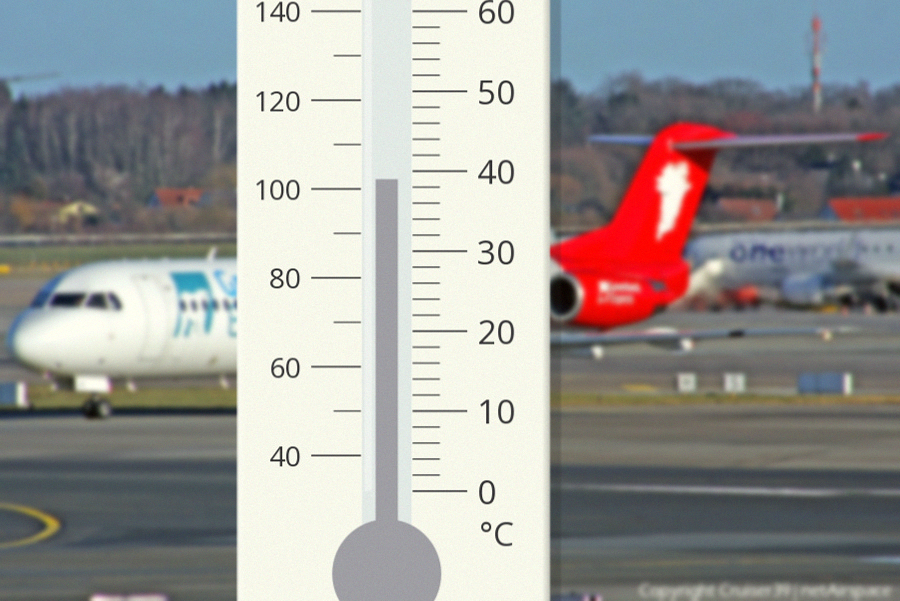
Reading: 39 °C
